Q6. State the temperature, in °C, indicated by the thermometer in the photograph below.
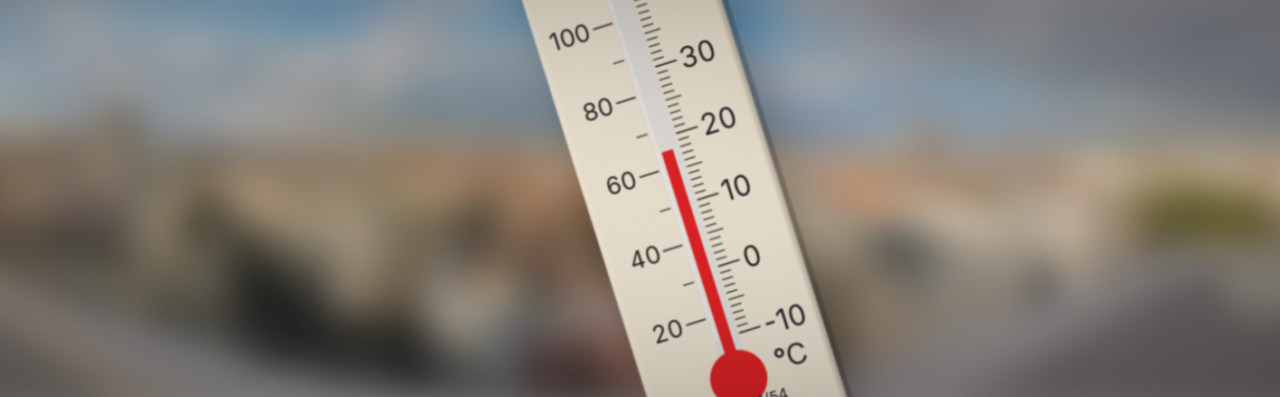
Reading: 18 °C
